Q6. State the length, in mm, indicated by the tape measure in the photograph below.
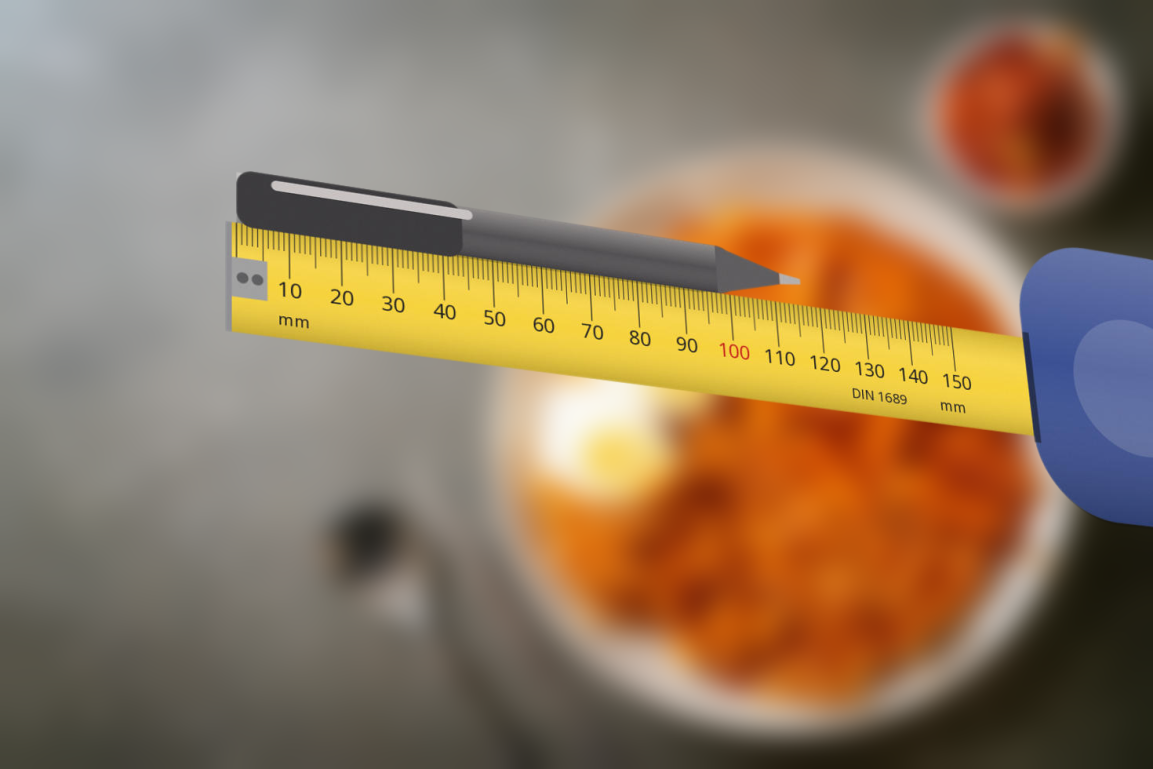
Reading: 116 mm
